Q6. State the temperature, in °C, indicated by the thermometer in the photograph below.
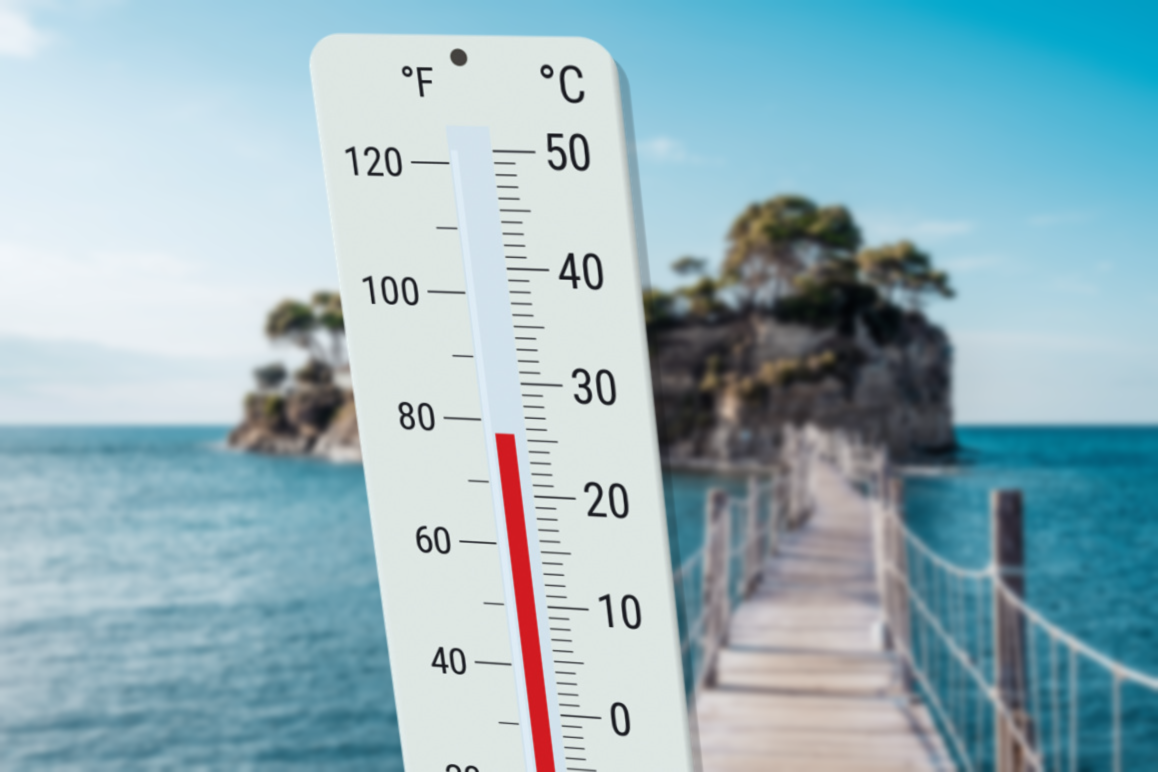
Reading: 25.5 °C
